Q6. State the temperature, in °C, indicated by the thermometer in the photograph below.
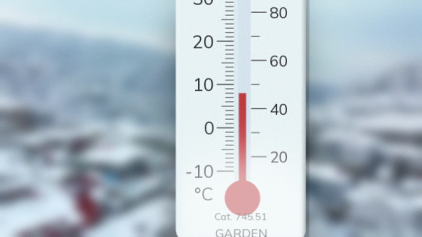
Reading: 8 °C
